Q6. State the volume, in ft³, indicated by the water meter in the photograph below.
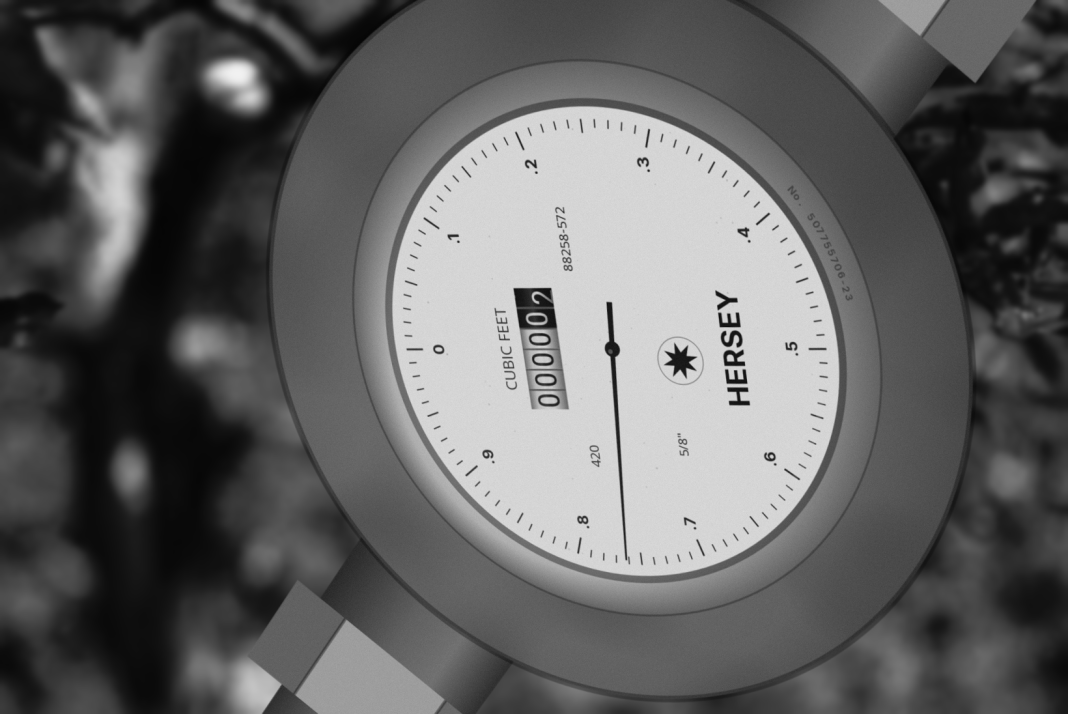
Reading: 1.76 ft³
